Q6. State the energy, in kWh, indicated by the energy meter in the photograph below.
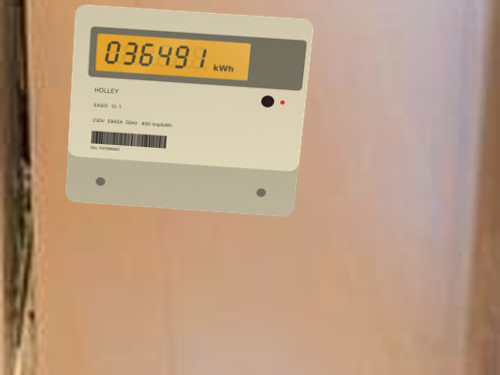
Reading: 36491 kWh
